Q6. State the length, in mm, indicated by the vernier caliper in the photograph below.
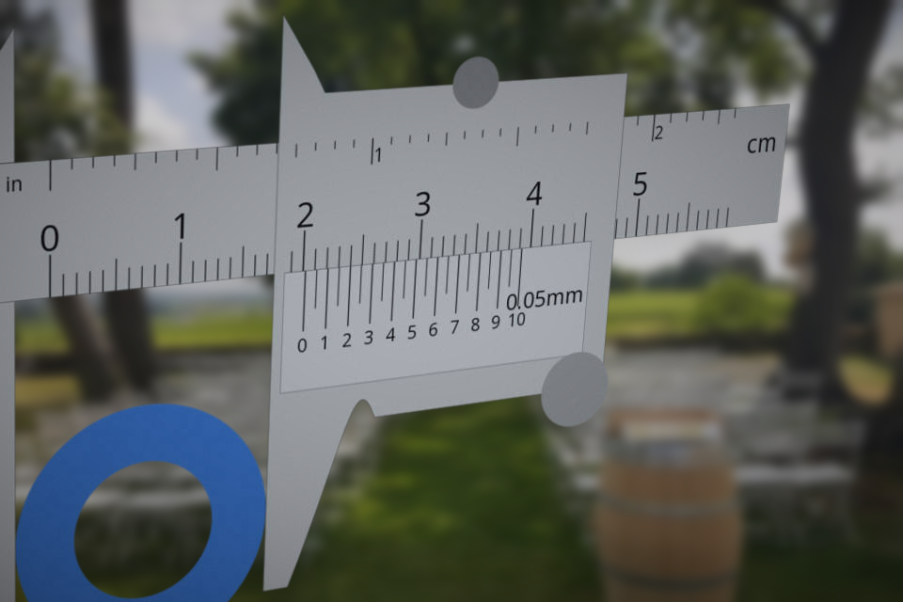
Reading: 20.2 mm
